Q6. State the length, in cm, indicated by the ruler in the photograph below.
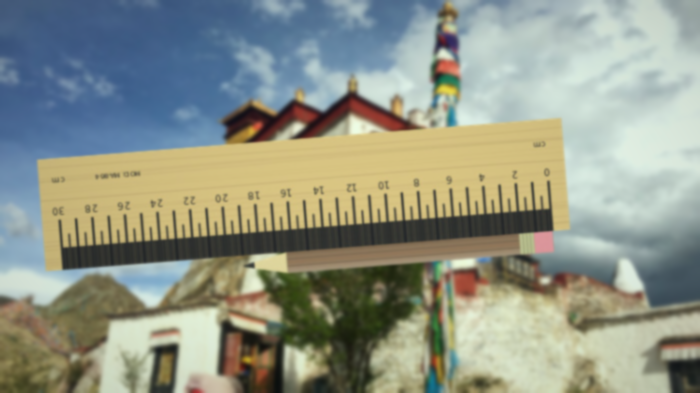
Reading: 19 cm
